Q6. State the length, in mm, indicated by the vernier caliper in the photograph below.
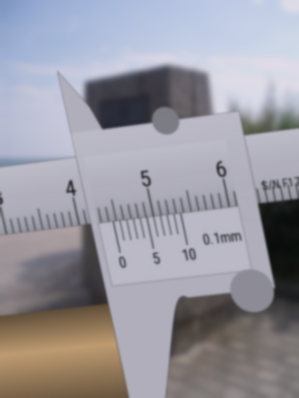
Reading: 44.6 mm
